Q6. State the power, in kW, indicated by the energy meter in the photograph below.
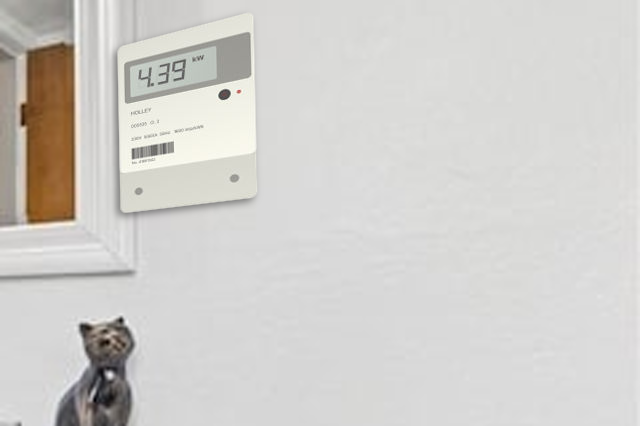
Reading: 4.39 kW
